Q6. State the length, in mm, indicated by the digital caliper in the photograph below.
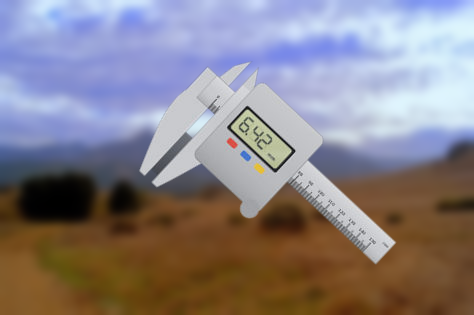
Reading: 6.42 mm
